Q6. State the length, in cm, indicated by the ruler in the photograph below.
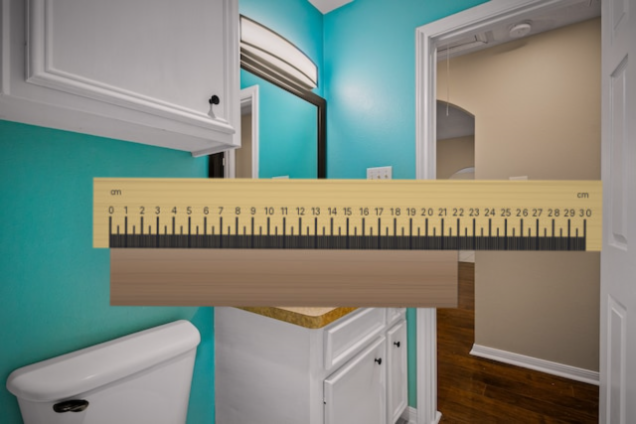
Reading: 22 cm
